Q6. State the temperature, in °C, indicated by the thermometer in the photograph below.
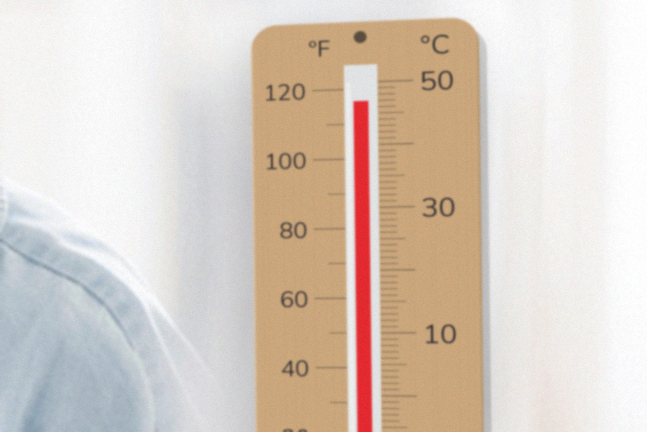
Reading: 47 °C
